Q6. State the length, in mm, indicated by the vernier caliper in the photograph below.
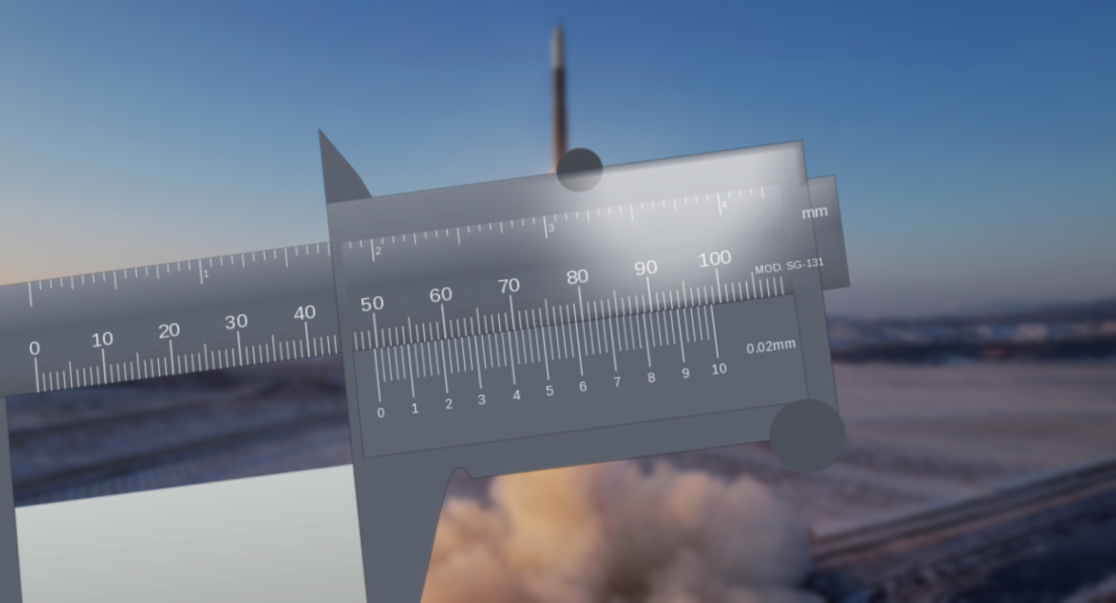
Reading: 49.6 mm
